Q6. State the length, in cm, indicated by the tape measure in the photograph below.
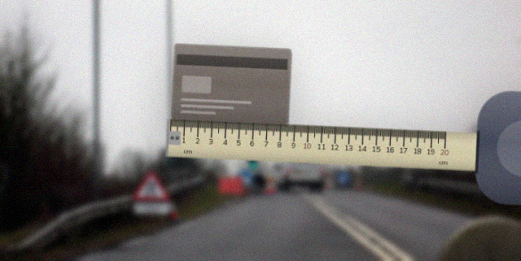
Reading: 8.5 cm
